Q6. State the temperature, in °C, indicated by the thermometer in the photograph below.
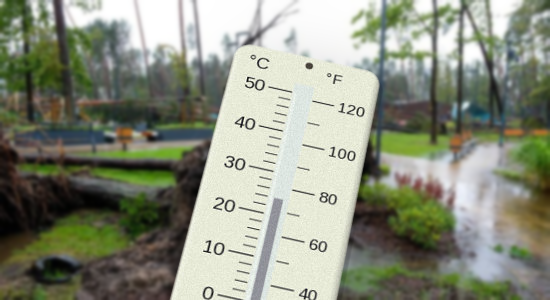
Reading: 24 °C
